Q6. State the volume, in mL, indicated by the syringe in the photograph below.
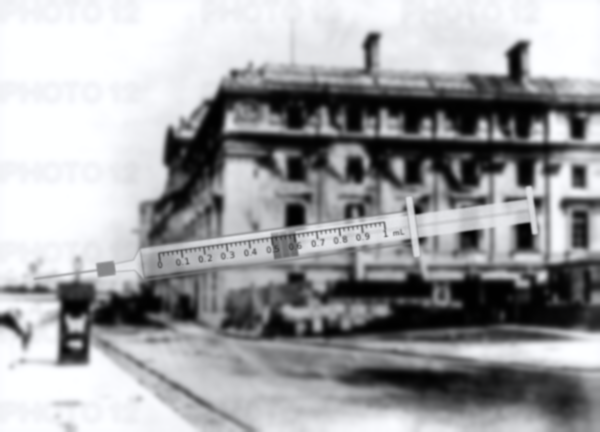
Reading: 0.5 mL
